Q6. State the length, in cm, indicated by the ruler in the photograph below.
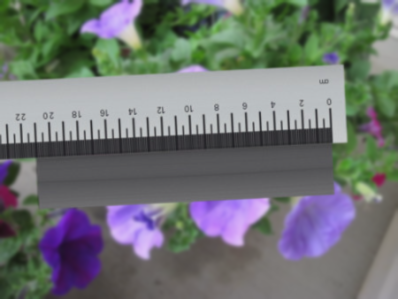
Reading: 21 cm
